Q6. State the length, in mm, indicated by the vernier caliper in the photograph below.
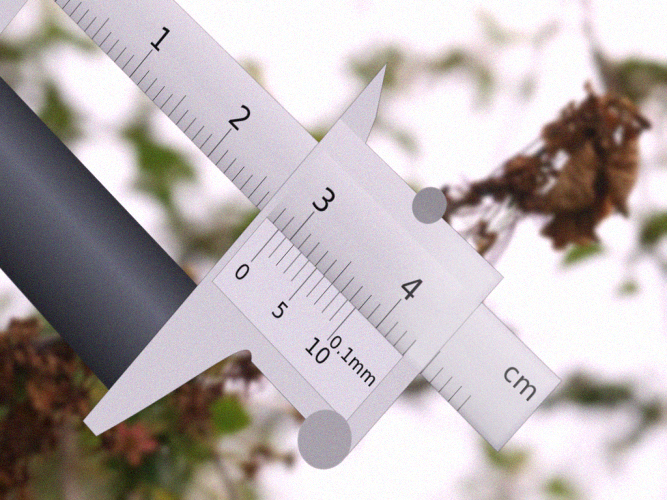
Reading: 28.7 mm
